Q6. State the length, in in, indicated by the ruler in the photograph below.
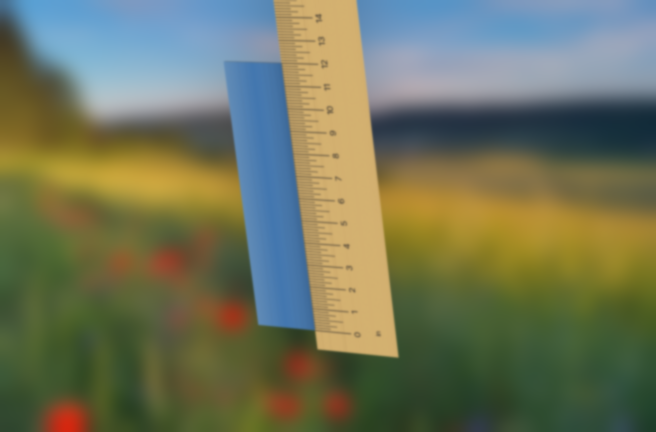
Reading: 12 in
